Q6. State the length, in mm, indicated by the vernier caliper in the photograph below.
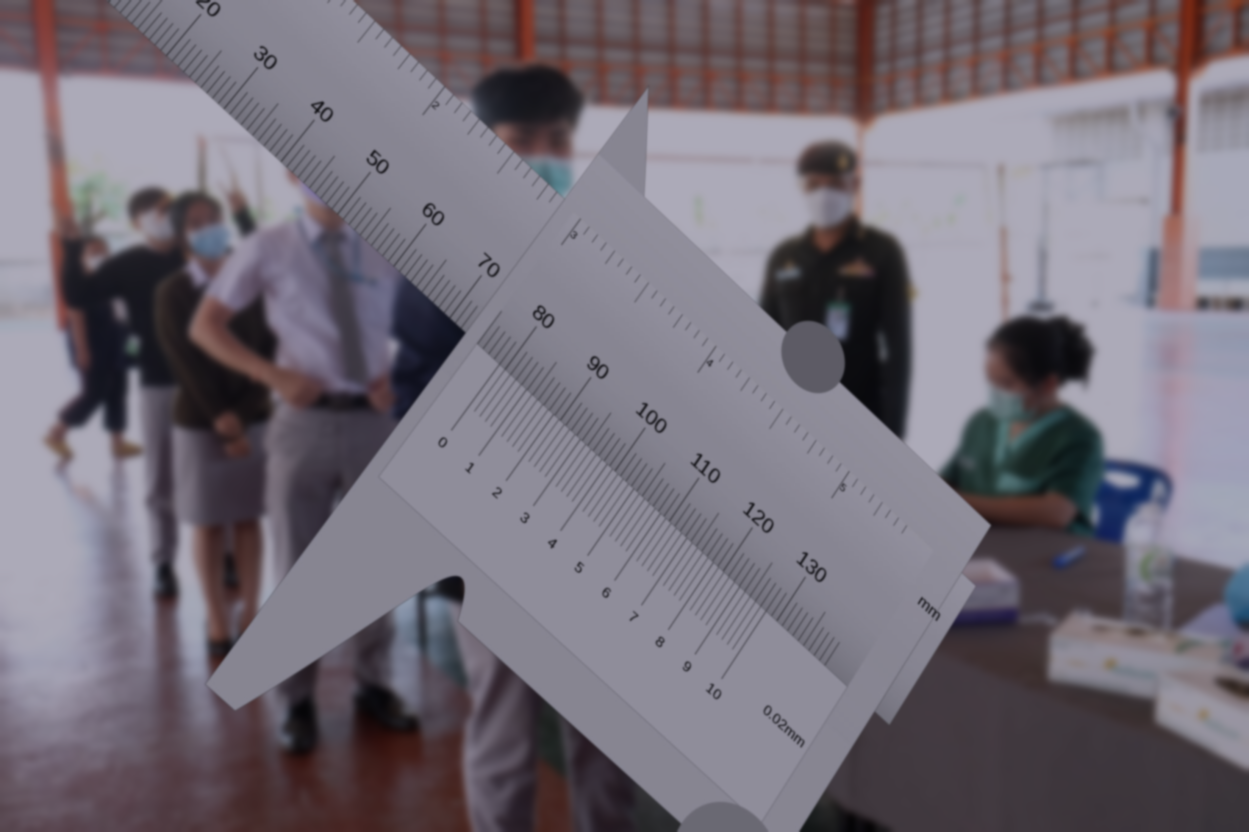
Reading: 79.0 mm
